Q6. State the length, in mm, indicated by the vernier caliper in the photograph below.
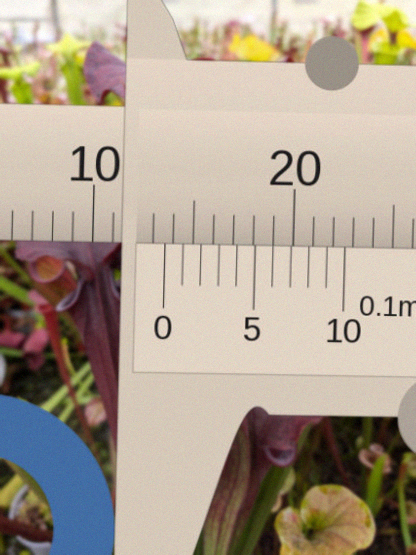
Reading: 13.6 mm
